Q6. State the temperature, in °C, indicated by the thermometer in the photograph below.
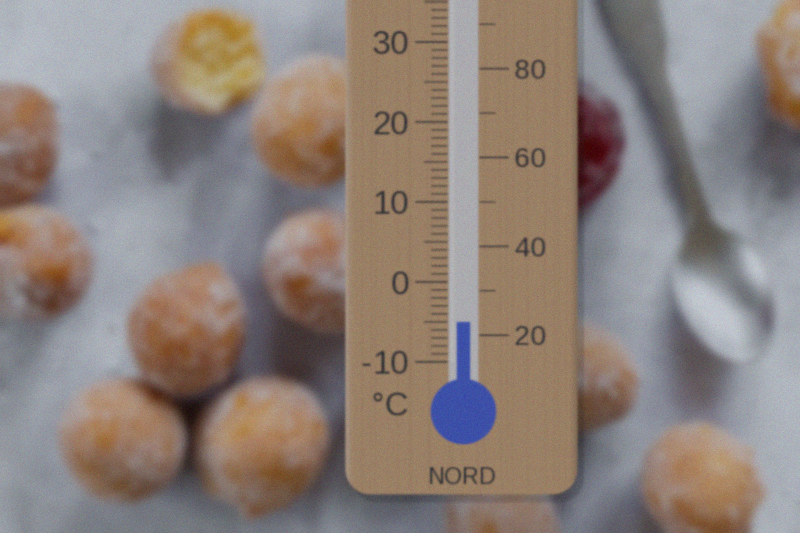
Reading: -5 °C
